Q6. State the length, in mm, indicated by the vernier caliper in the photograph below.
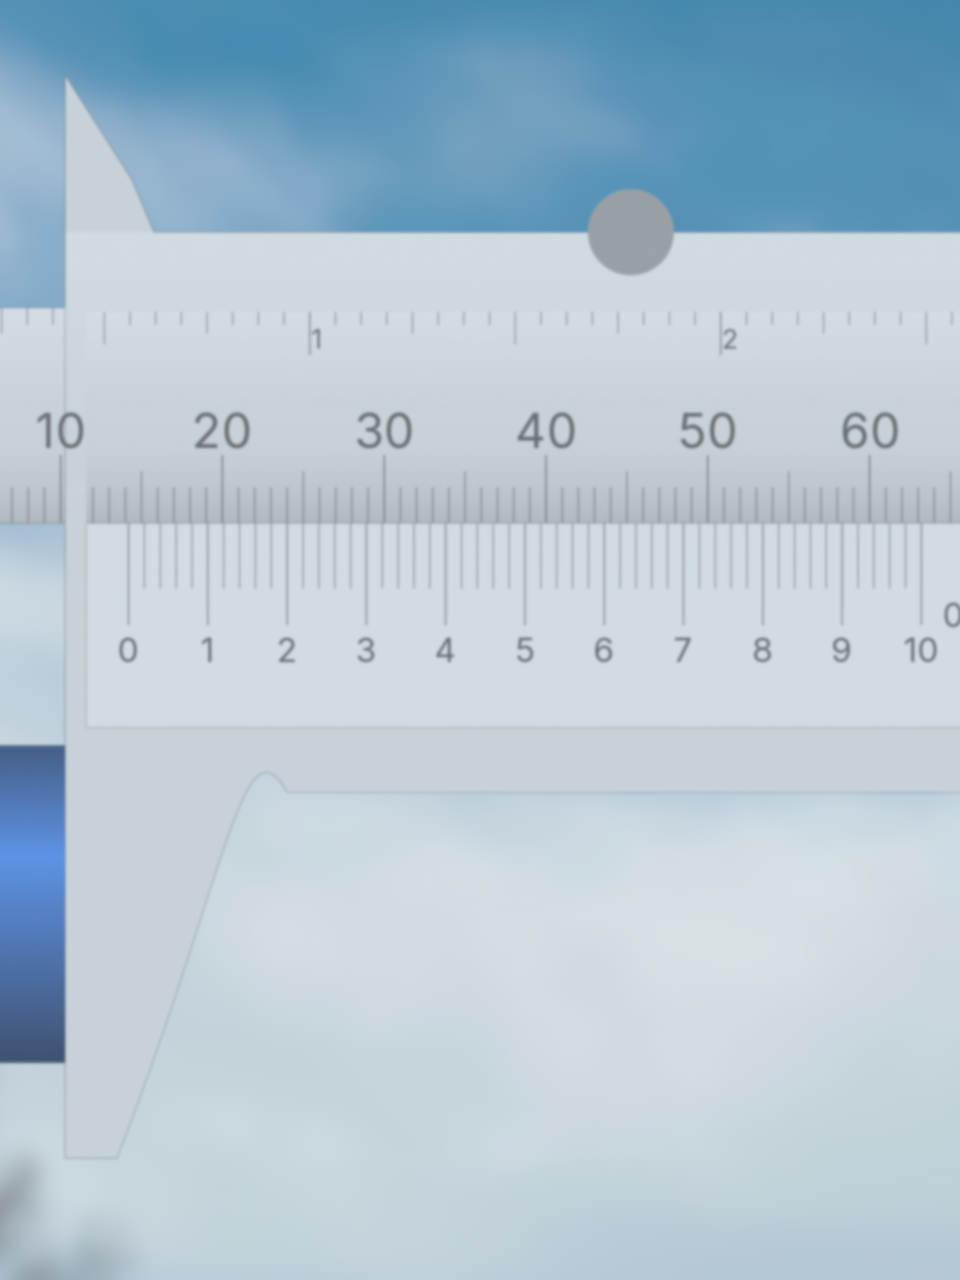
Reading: 14.2 mm
